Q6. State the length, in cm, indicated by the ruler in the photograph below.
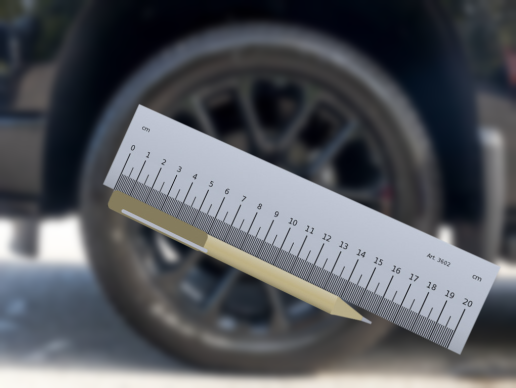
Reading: 16 cm
